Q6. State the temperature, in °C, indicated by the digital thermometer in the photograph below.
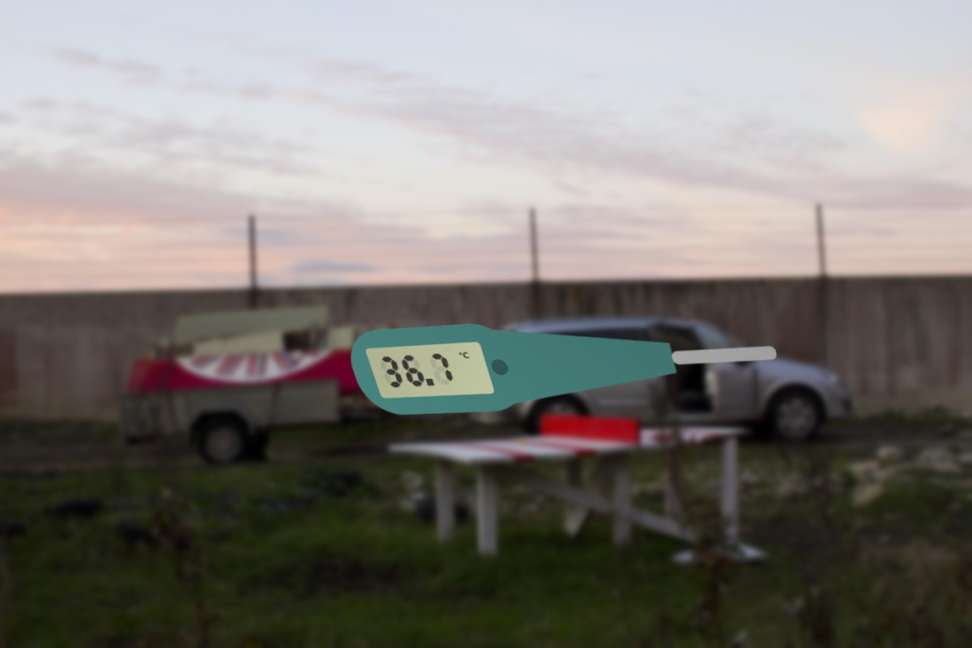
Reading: 36.7 °C
